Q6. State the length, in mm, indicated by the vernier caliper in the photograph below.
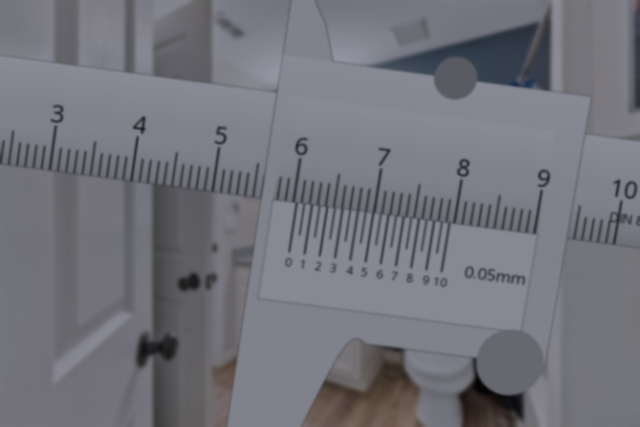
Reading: 60.4 mm
